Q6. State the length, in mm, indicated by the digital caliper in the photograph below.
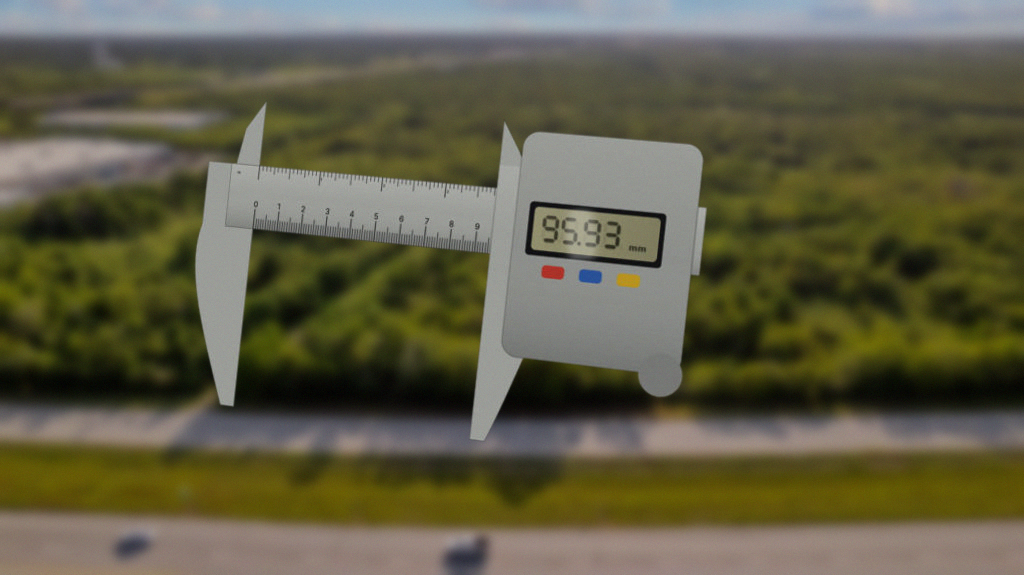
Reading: 95.93 mm
